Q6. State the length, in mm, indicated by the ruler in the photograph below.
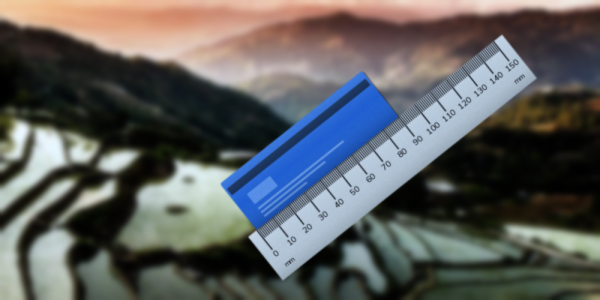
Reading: 90 mm
